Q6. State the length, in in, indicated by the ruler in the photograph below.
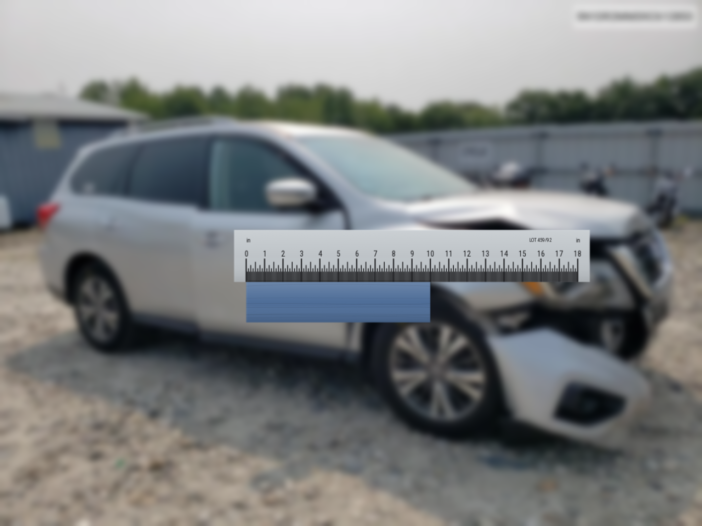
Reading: 10 in
